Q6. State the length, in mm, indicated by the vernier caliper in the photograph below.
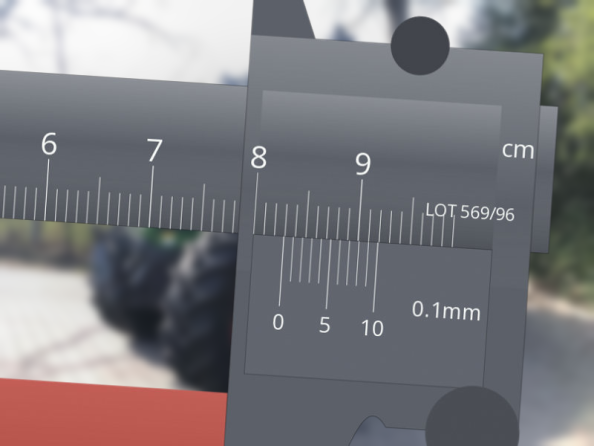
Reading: 82.9 mm
